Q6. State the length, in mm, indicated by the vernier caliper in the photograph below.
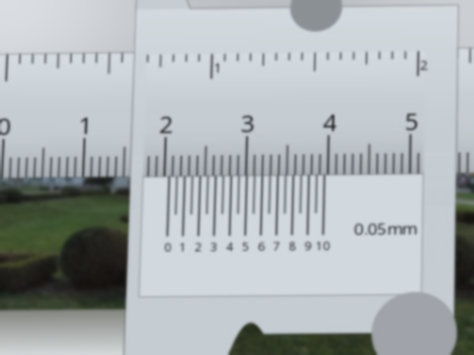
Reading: 20.6 mm
